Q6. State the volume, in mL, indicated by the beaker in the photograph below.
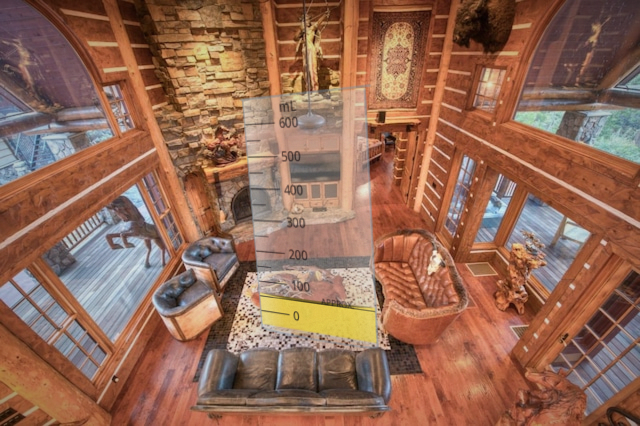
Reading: 50 mL
